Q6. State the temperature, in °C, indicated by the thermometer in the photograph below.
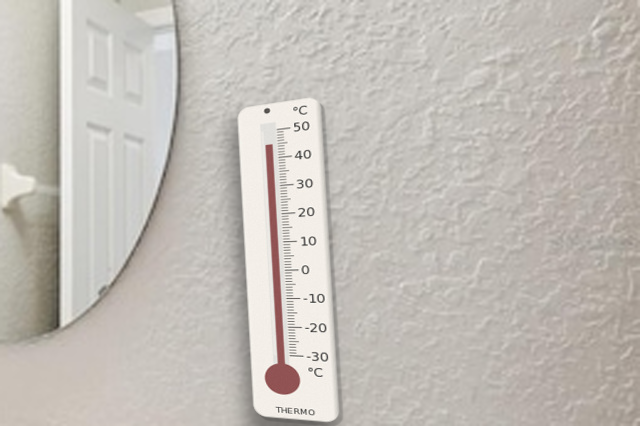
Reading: 45 °C
